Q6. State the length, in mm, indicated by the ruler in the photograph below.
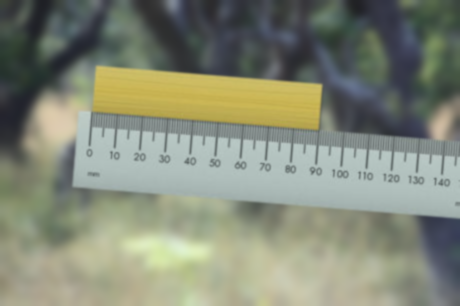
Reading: 90 mm
